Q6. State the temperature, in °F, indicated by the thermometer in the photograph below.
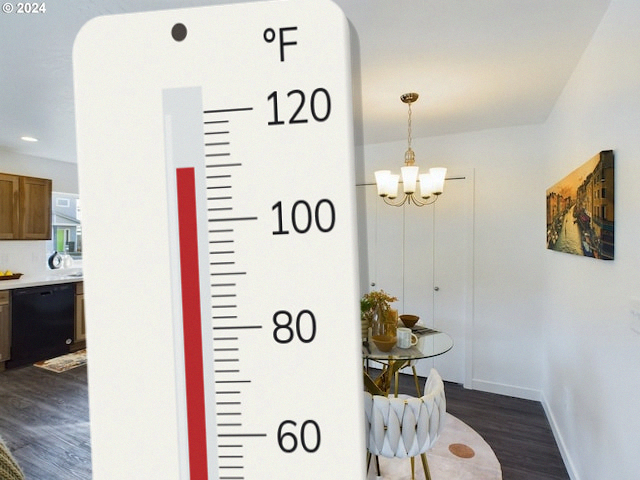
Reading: 110 °F
